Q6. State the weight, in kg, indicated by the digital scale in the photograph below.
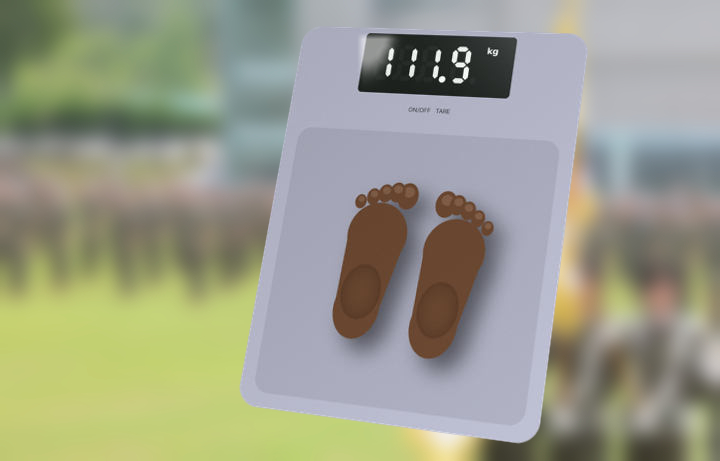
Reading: 111.9 kg
